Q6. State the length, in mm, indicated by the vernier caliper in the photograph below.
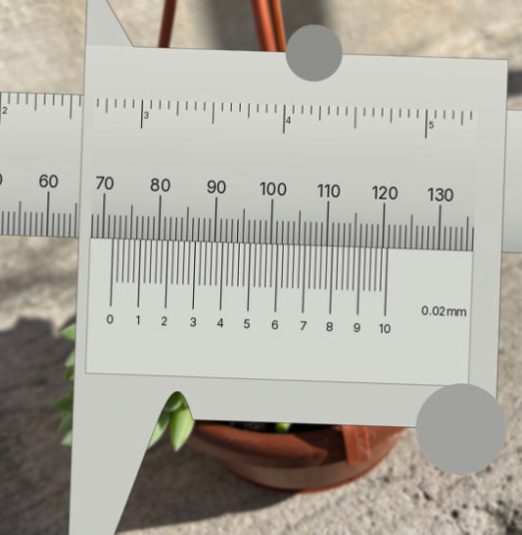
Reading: 71.8 mm
